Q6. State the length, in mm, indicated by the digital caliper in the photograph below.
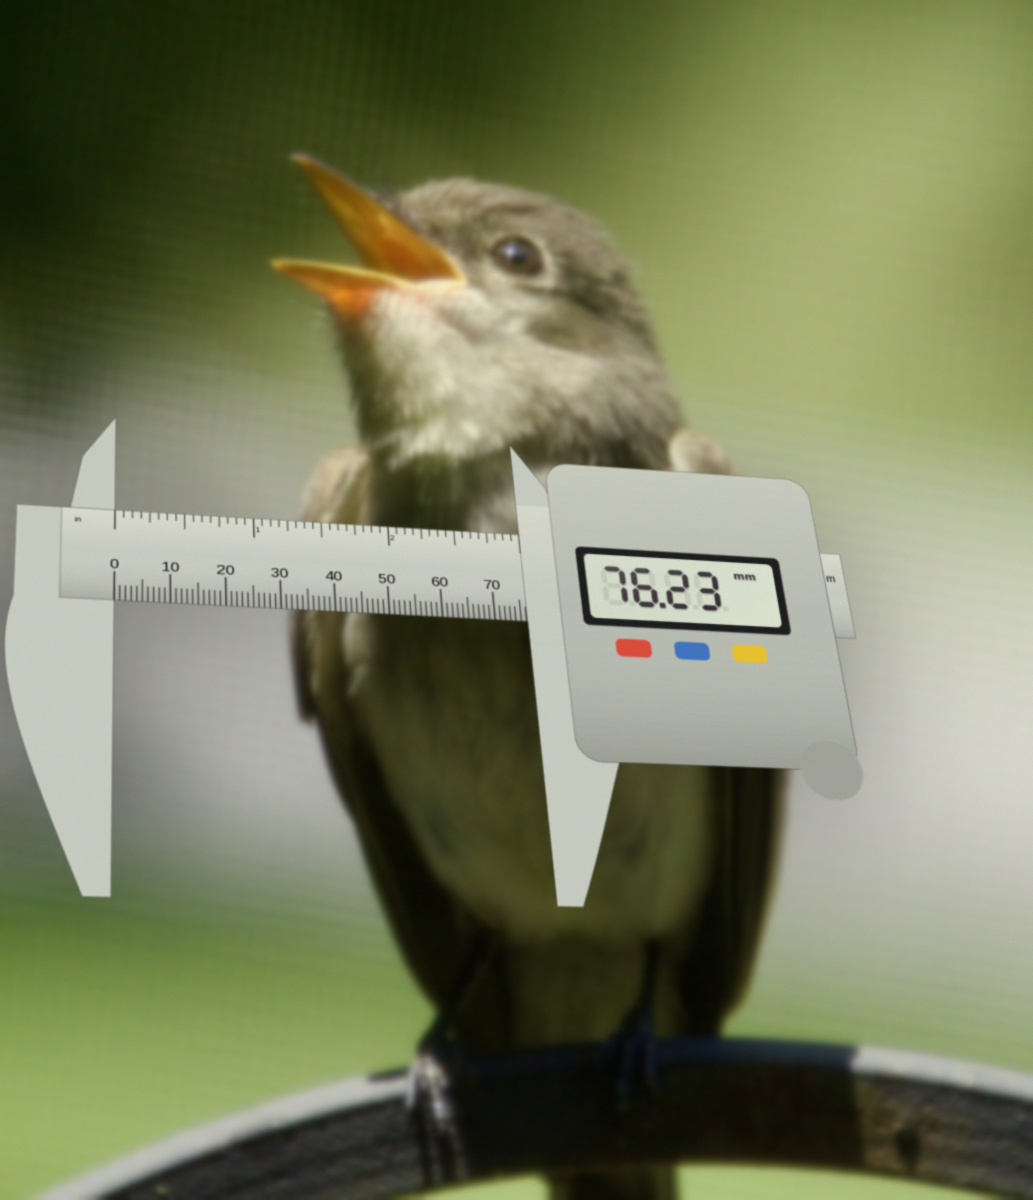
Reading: 76.23 mm
